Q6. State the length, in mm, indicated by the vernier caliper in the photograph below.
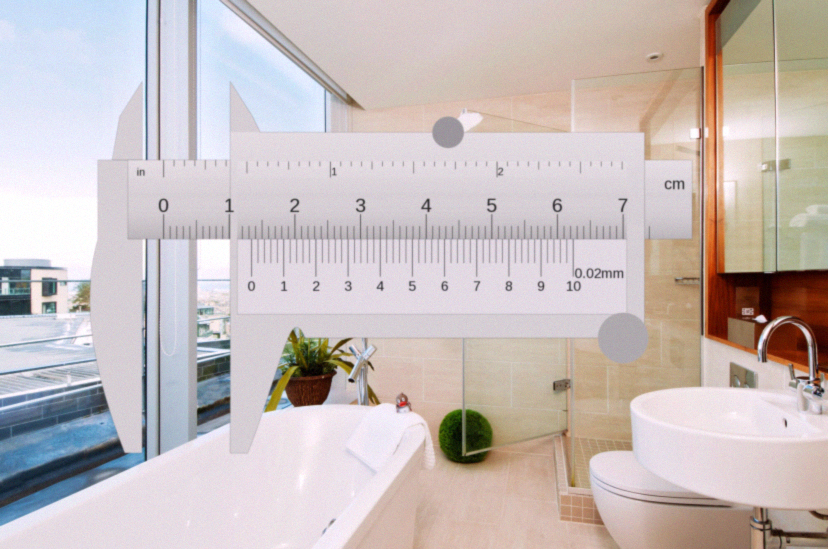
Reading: 13.4 mm
